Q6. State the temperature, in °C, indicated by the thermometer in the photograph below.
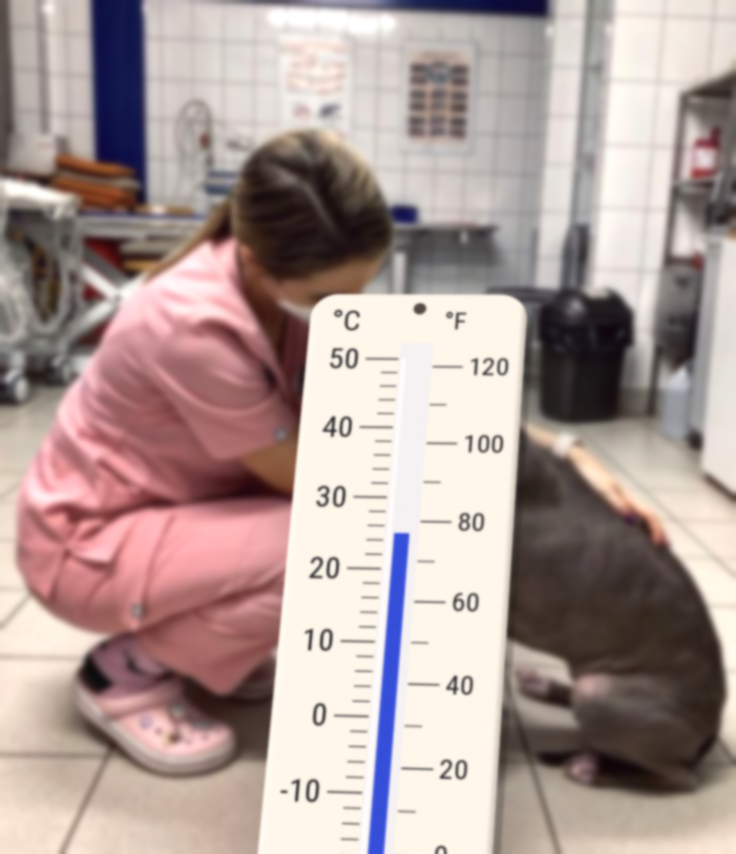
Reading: 25 °C
